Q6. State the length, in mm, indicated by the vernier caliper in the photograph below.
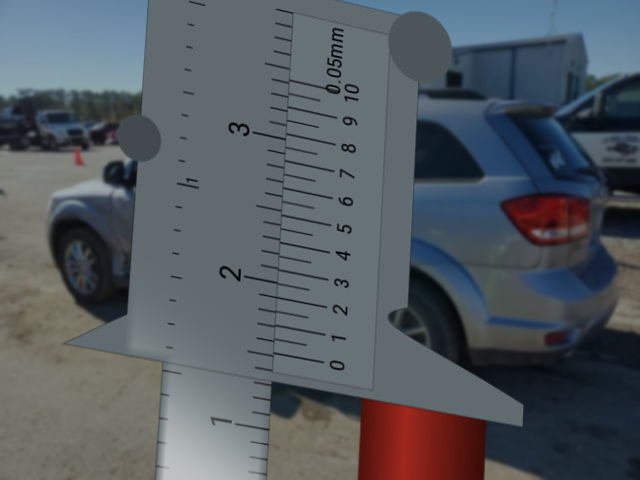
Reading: 15.2 mm
